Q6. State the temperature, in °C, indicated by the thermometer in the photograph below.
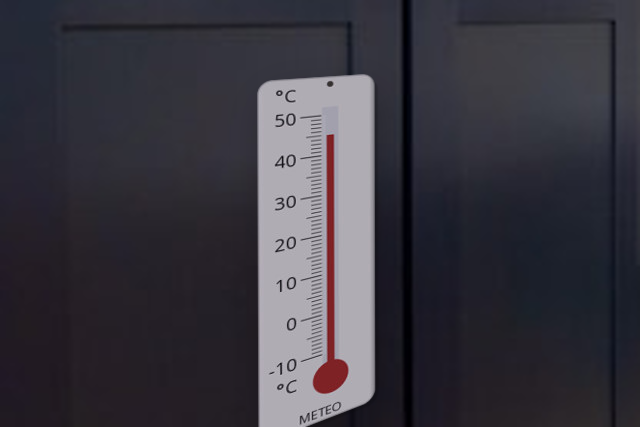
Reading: 45 °C
